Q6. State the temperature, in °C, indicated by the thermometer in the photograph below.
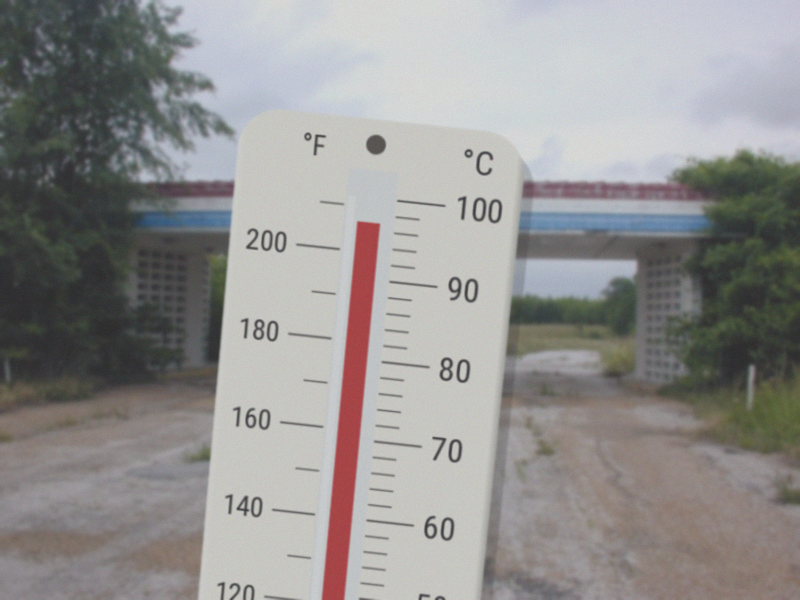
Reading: 97 °C
